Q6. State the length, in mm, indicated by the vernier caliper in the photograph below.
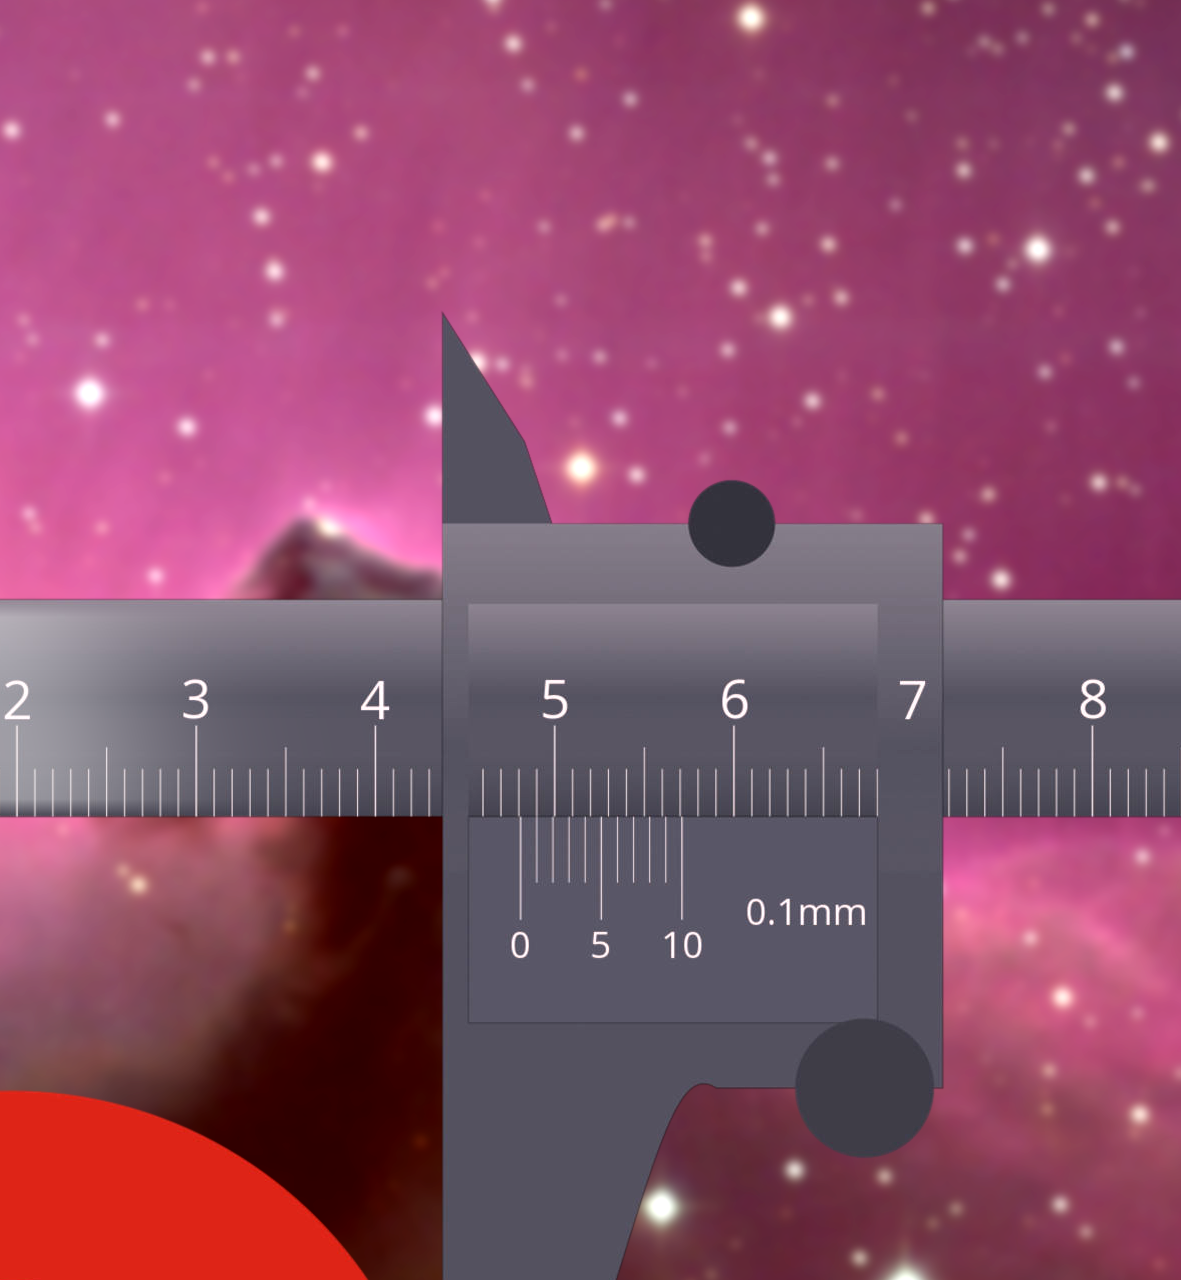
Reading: 48.1 mm
